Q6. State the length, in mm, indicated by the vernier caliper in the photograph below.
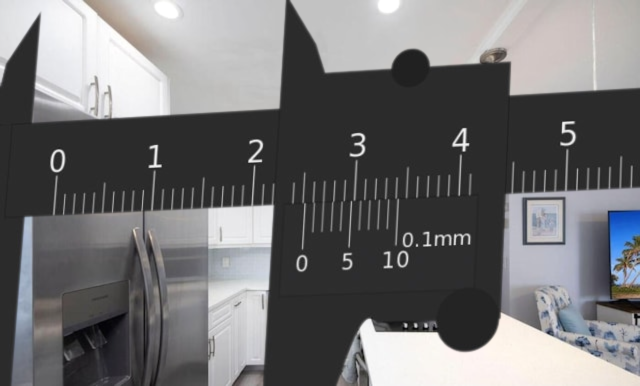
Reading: 25.2 mm
